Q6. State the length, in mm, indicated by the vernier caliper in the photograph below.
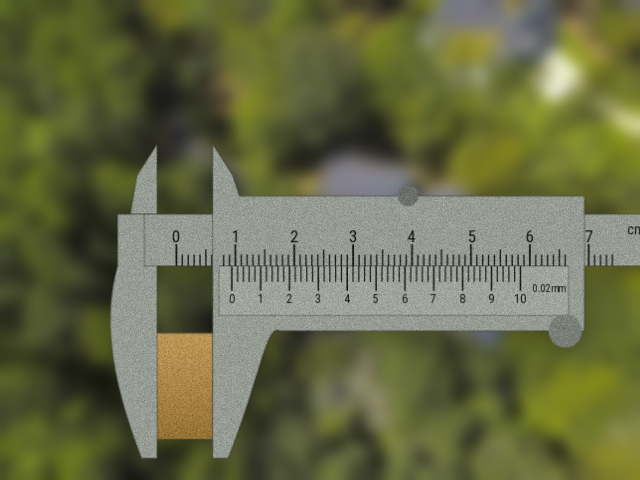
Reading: 9.4 mm
